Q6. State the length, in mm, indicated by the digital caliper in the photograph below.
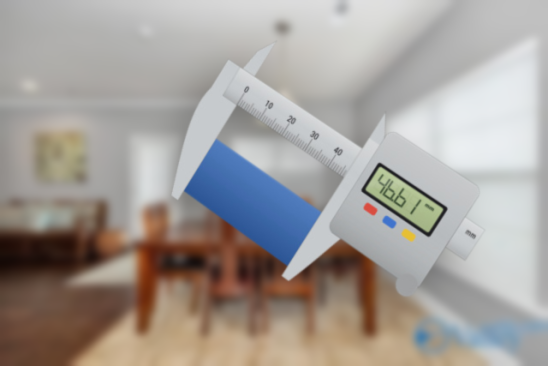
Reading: 46.61 mm
